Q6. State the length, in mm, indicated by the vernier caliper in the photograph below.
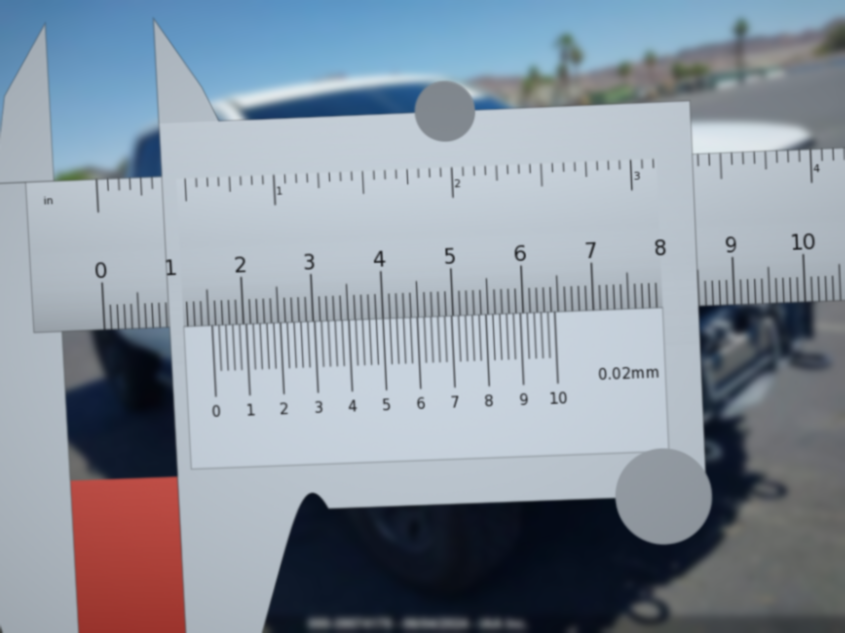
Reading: 15.5 mm
